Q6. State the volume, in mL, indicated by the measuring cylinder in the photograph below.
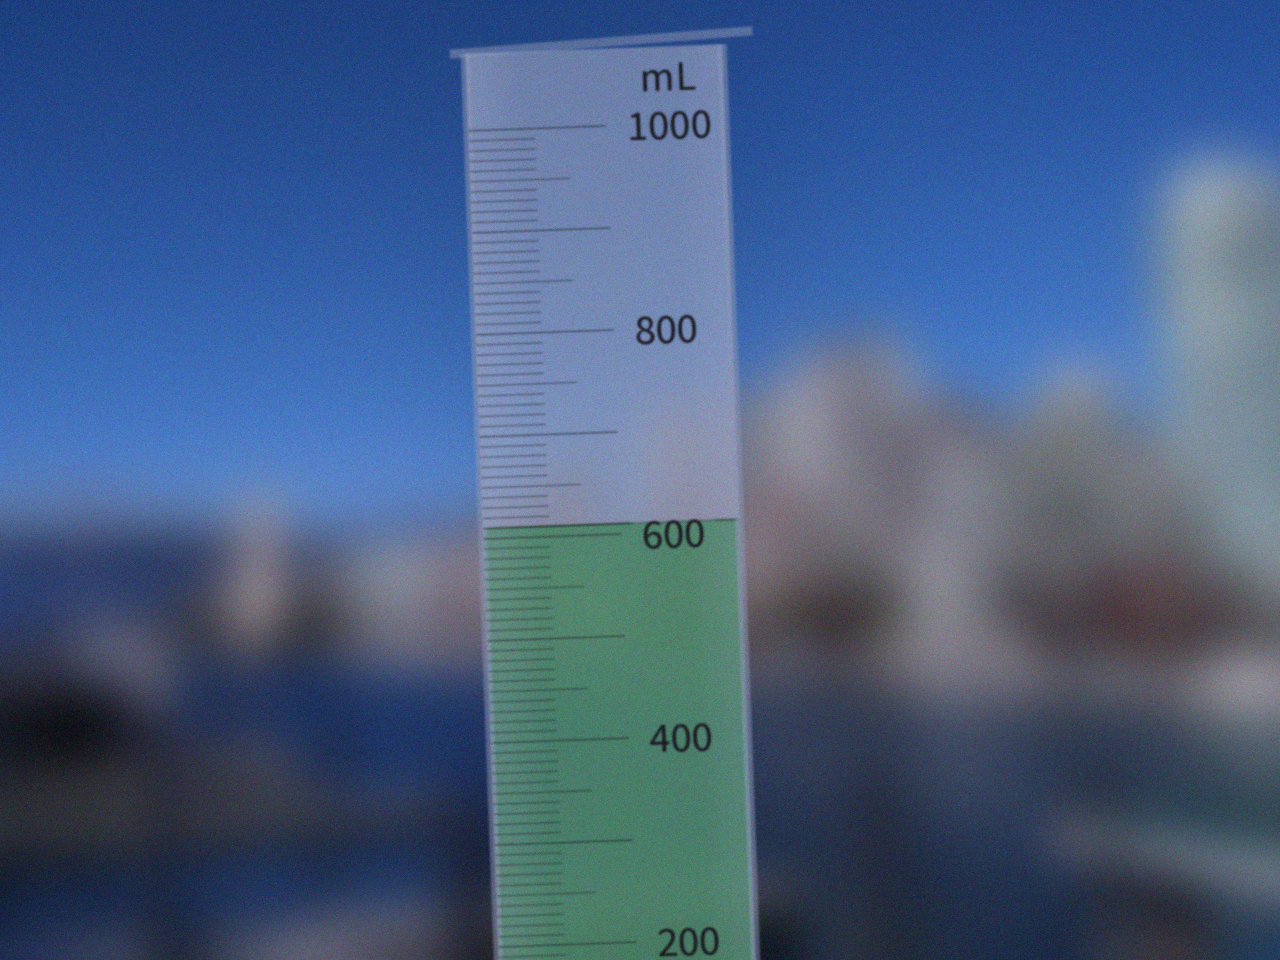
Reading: 610 mL
